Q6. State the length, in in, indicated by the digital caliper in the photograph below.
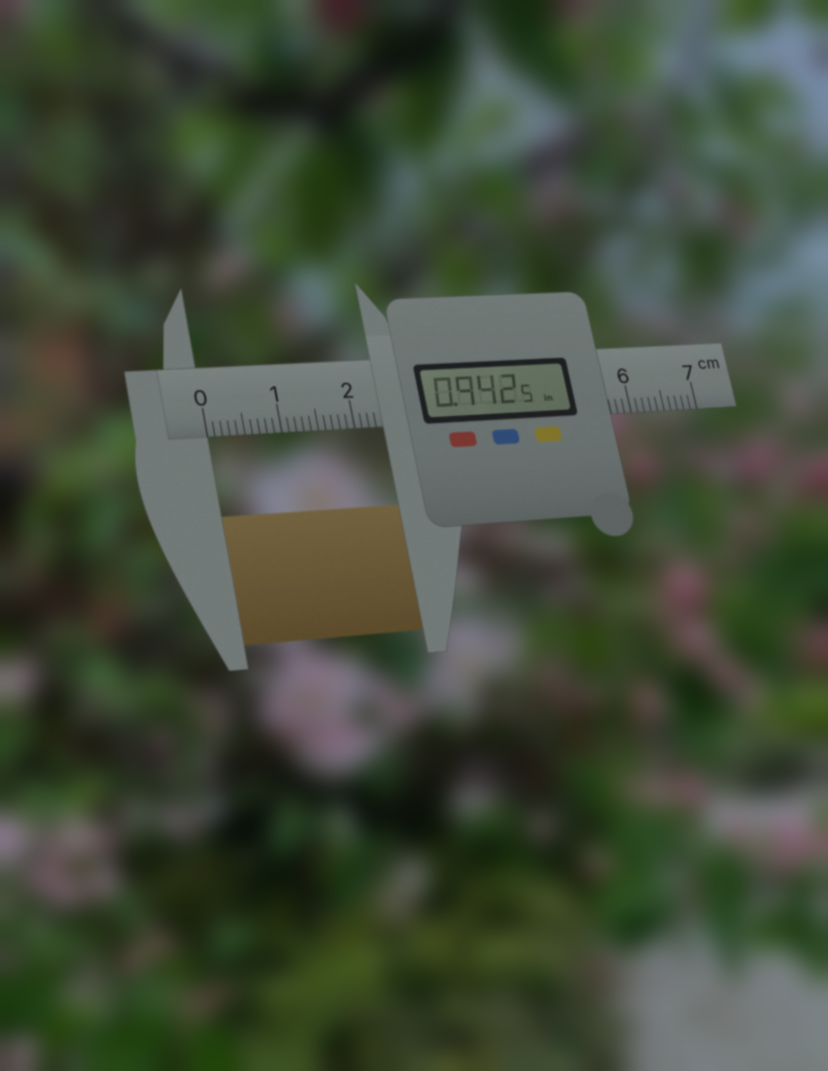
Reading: 0.9425 in
